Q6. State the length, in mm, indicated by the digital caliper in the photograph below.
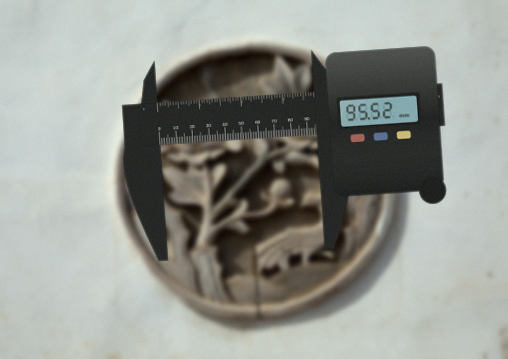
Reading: 95.52 mm
